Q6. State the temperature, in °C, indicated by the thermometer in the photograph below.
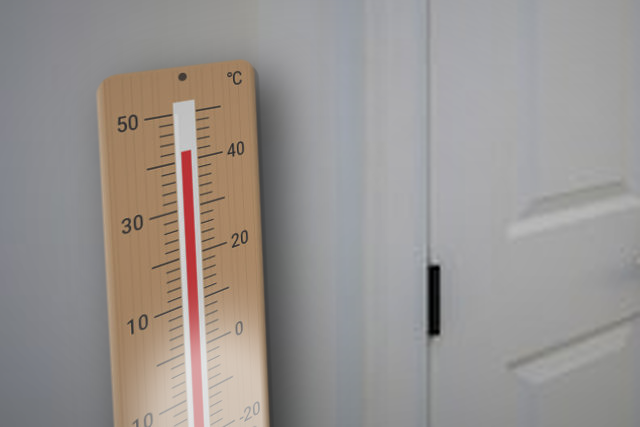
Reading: 42 °C
